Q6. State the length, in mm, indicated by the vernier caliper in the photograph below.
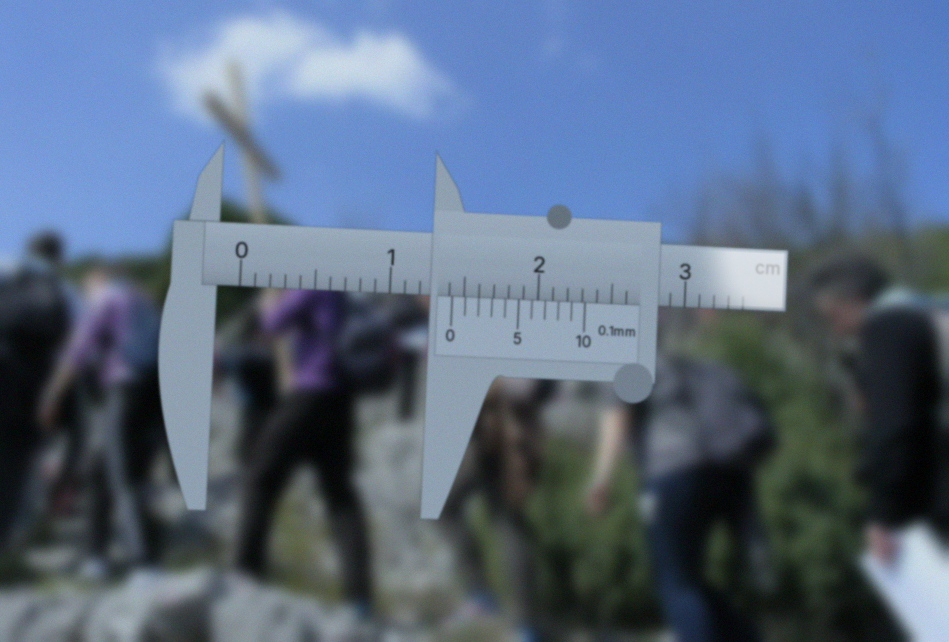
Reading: 14.2 mm
